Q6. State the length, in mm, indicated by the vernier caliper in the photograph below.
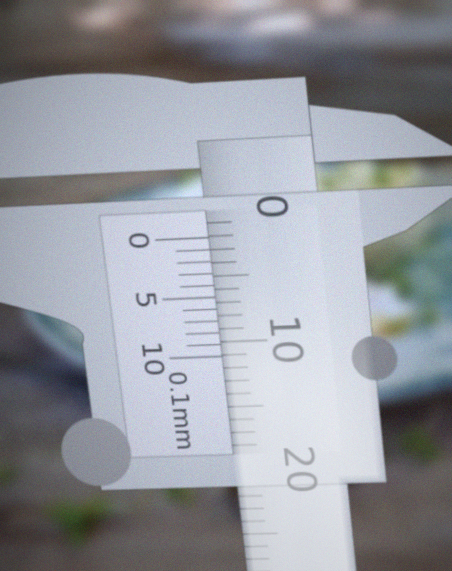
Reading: 2.1 mm
